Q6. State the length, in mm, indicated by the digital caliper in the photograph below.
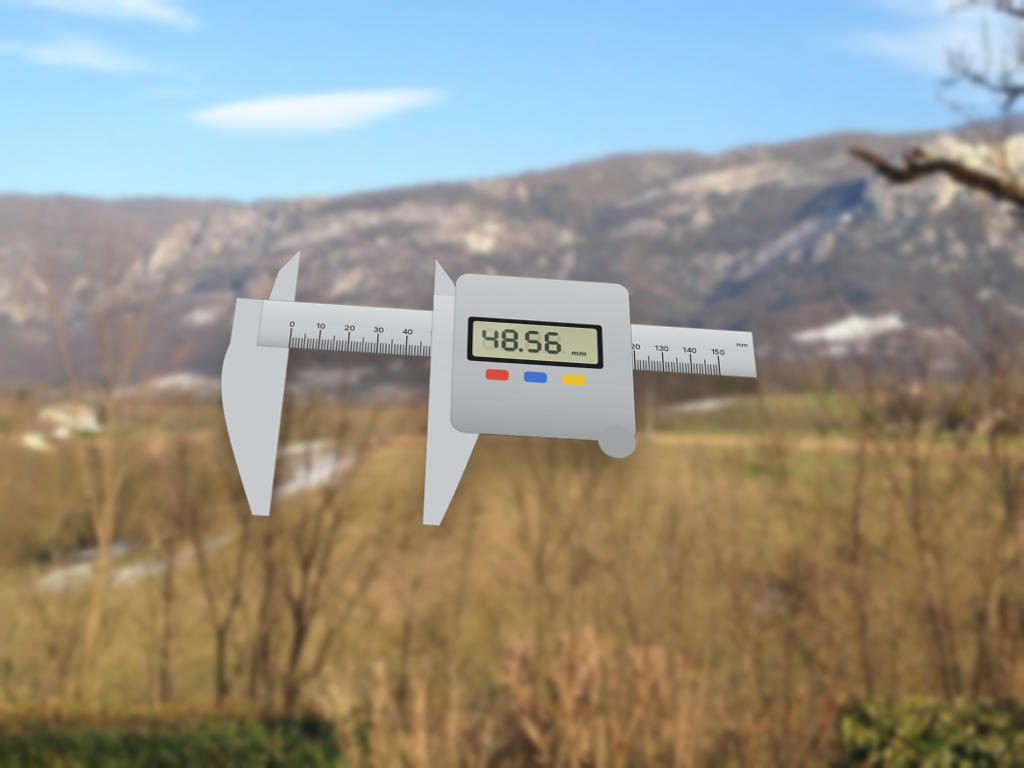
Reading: 48.56 mm
